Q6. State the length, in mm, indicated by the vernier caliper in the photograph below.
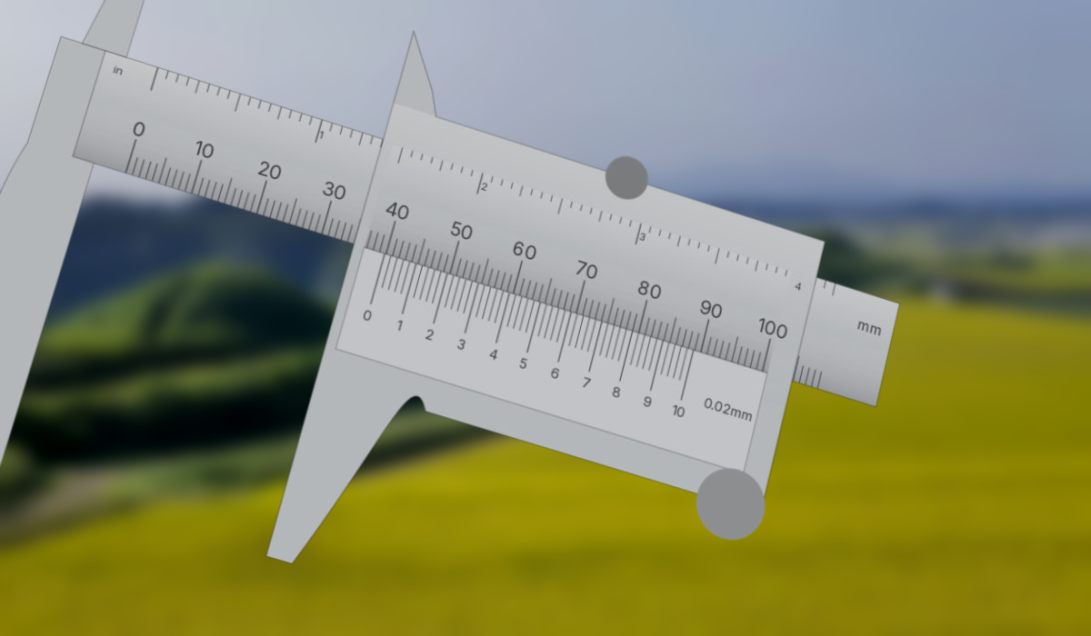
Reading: 39.8 mm
